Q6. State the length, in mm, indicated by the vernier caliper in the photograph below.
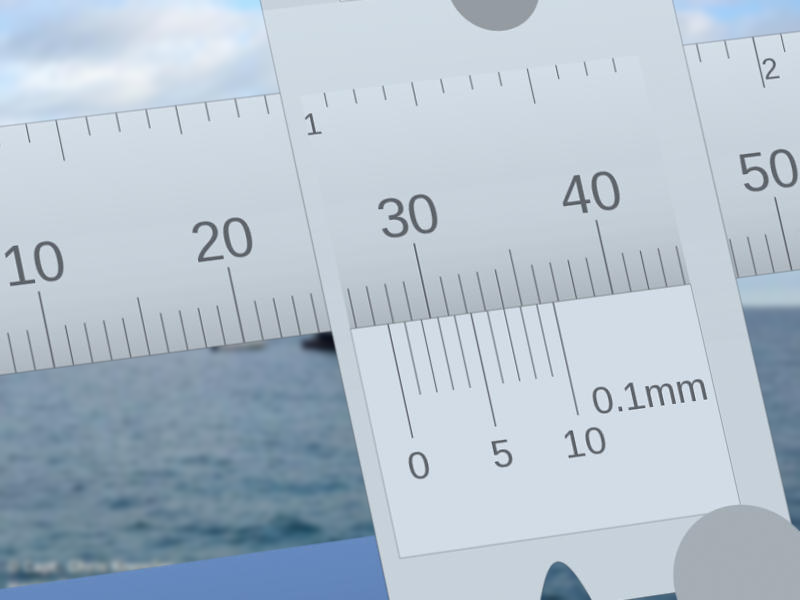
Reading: 27.7 mm
